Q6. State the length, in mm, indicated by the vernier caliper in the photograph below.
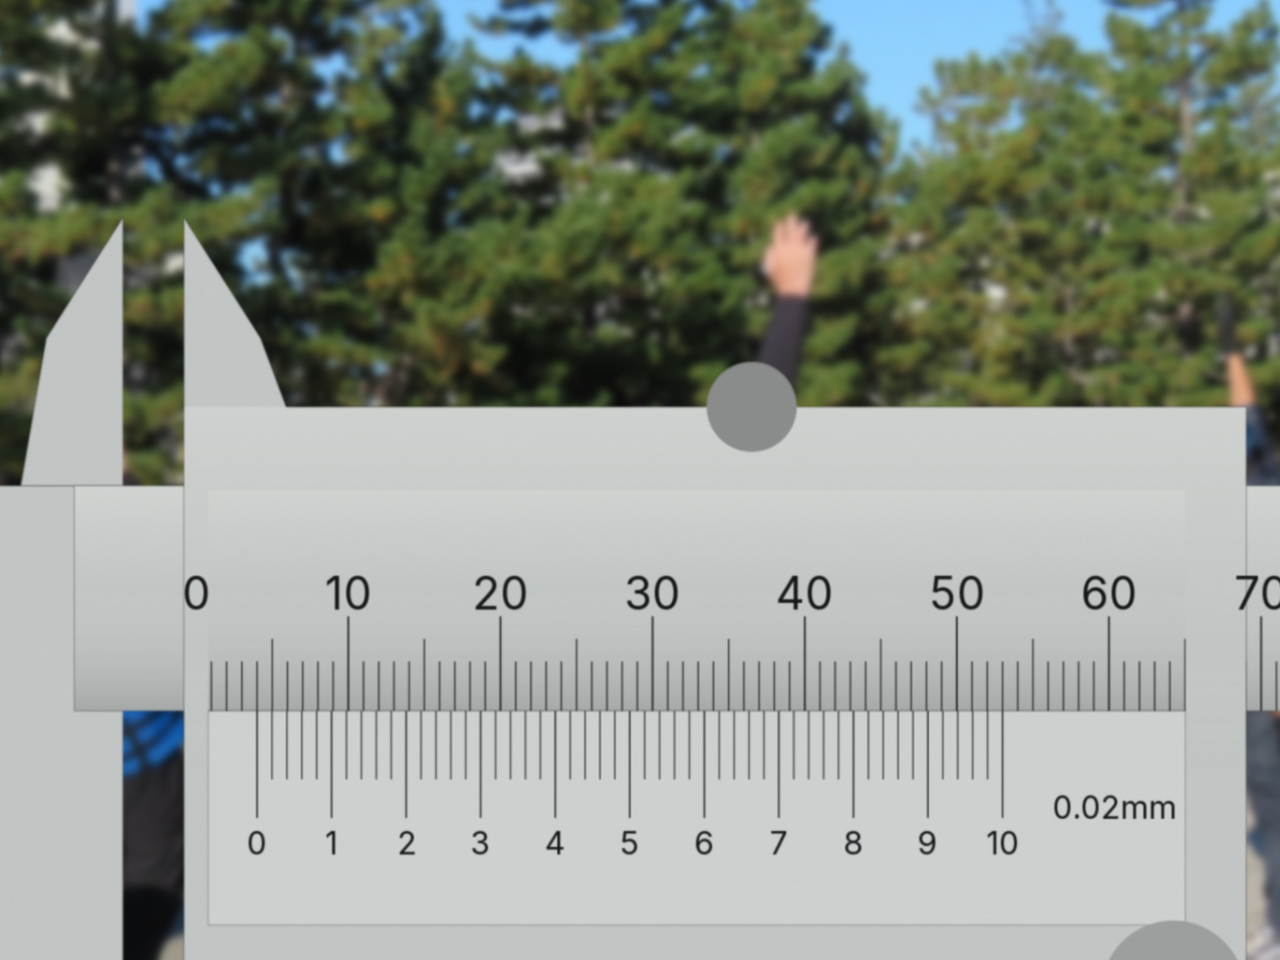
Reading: 4.0 mm
